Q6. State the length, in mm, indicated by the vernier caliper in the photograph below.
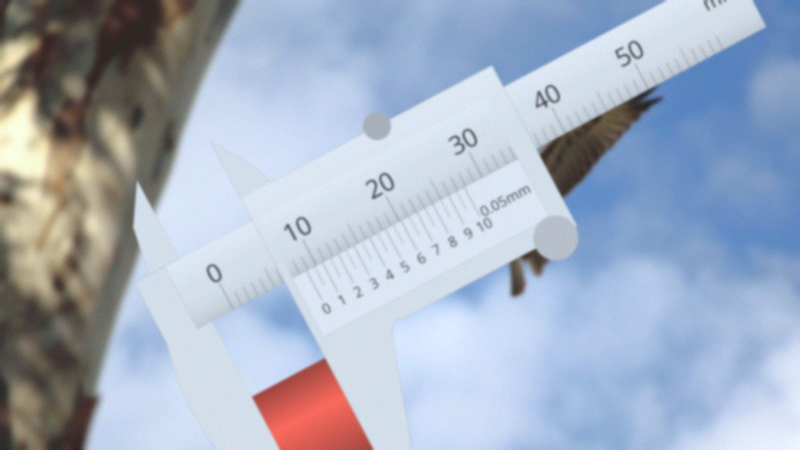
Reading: 8.8 mm
